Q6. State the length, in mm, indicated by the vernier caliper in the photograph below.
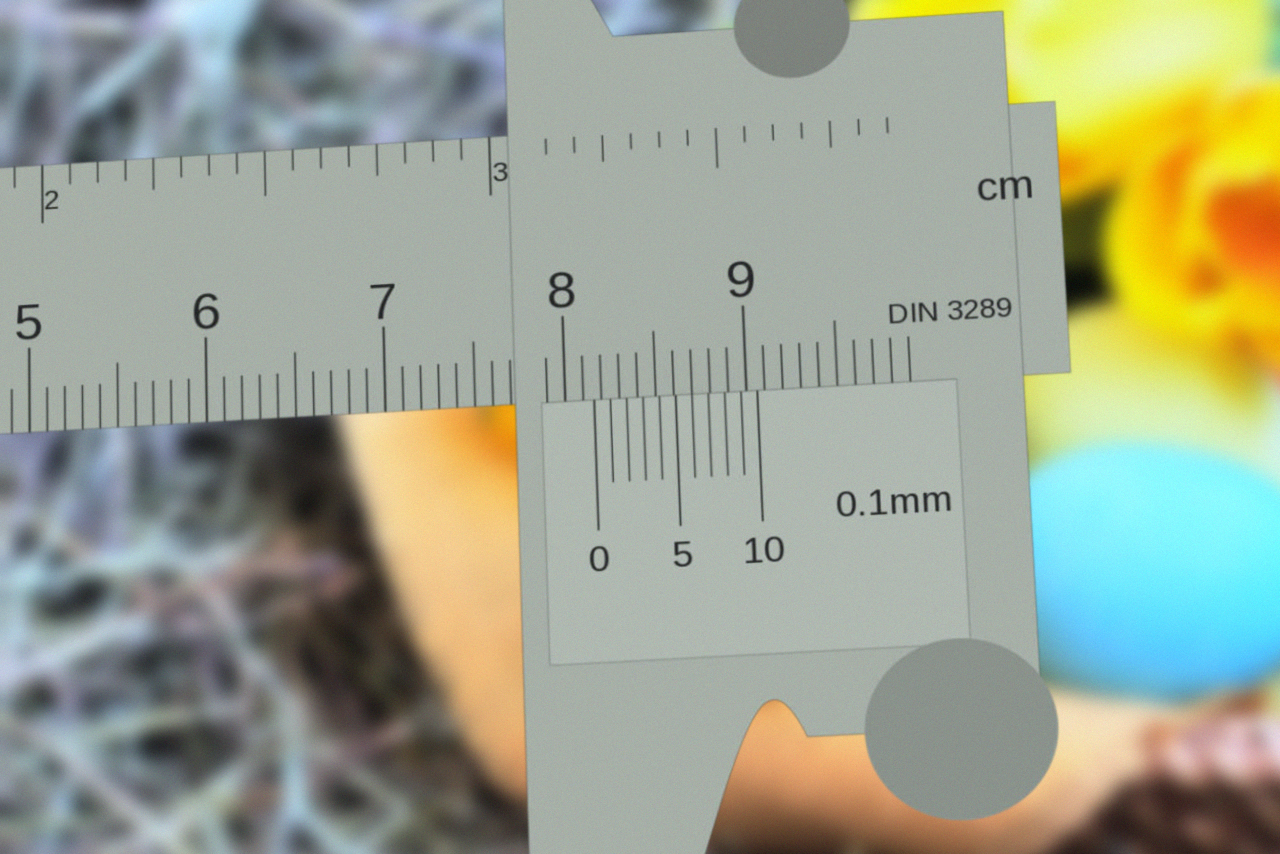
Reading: 81.6 mm
